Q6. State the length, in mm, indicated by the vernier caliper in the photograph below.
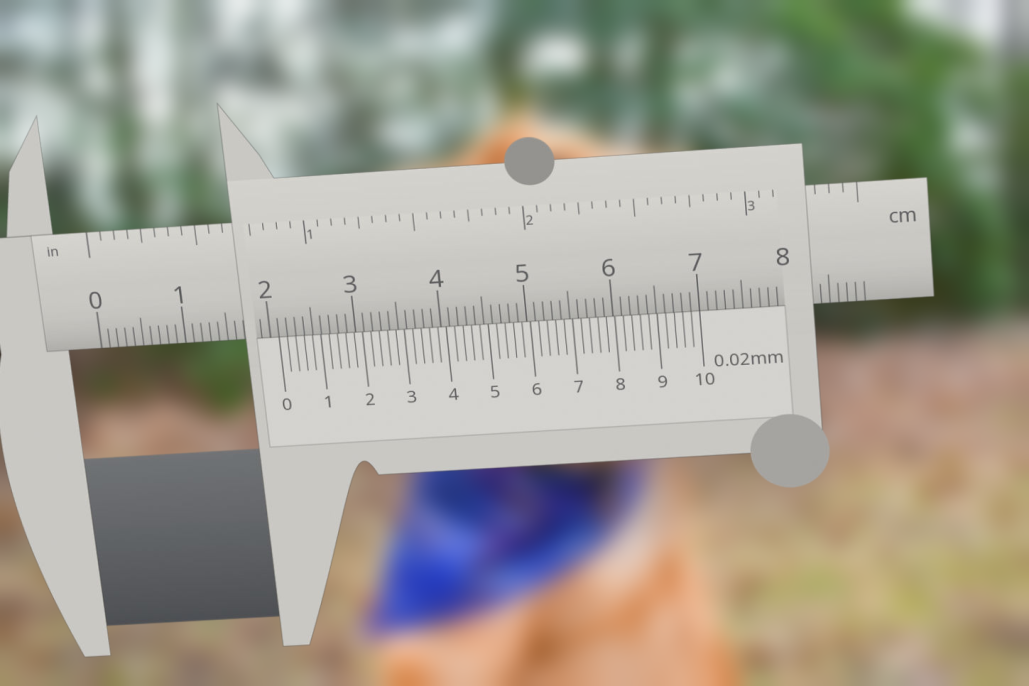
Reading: 21.0 mm
